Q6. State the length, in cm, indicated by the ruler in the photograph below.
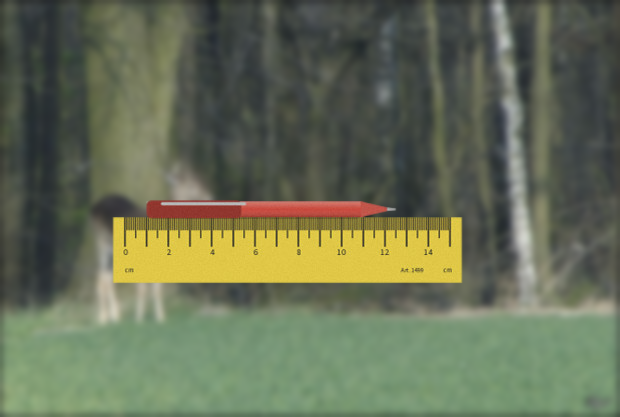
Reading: 11.5 cm
